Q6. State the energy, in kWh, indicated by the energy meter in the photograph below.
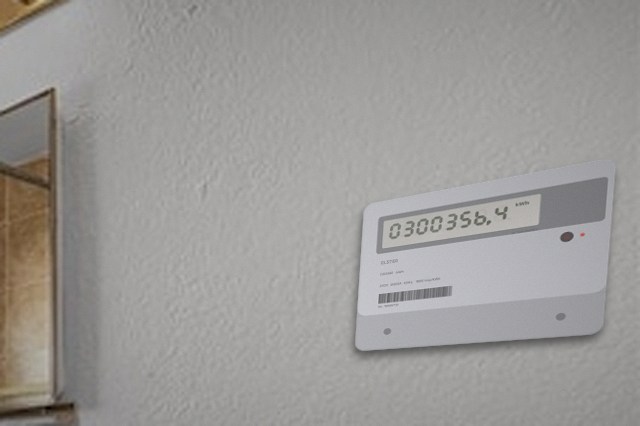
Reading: 300356.4 kWh
